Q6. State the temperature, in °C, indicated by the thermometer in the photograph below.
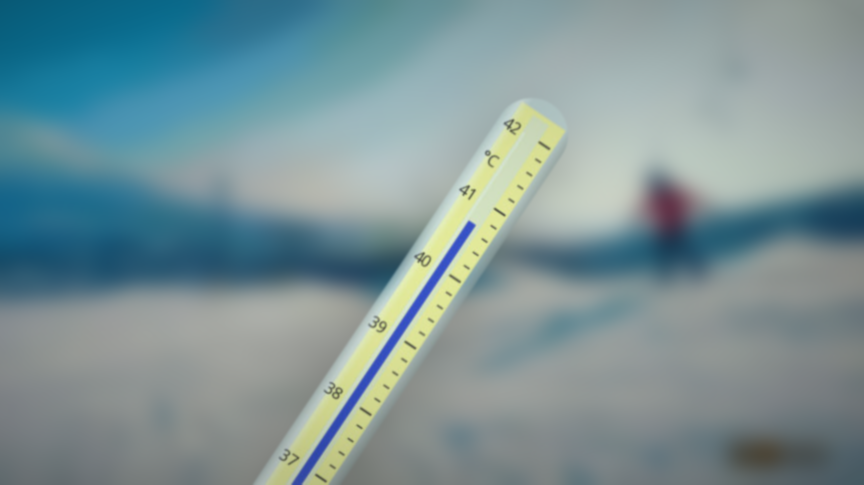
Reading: 40.7 °C
